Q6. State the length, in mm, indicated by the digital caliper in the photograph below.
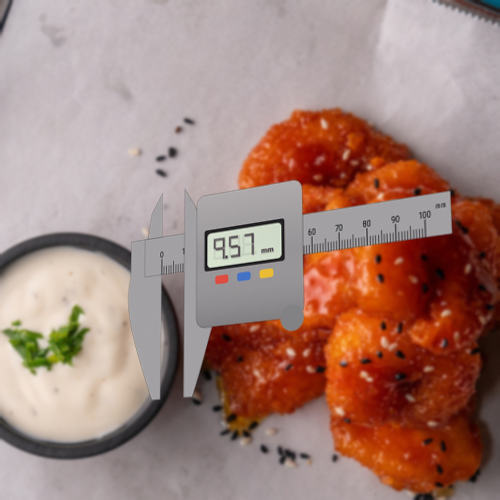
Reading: 9.57 mm
